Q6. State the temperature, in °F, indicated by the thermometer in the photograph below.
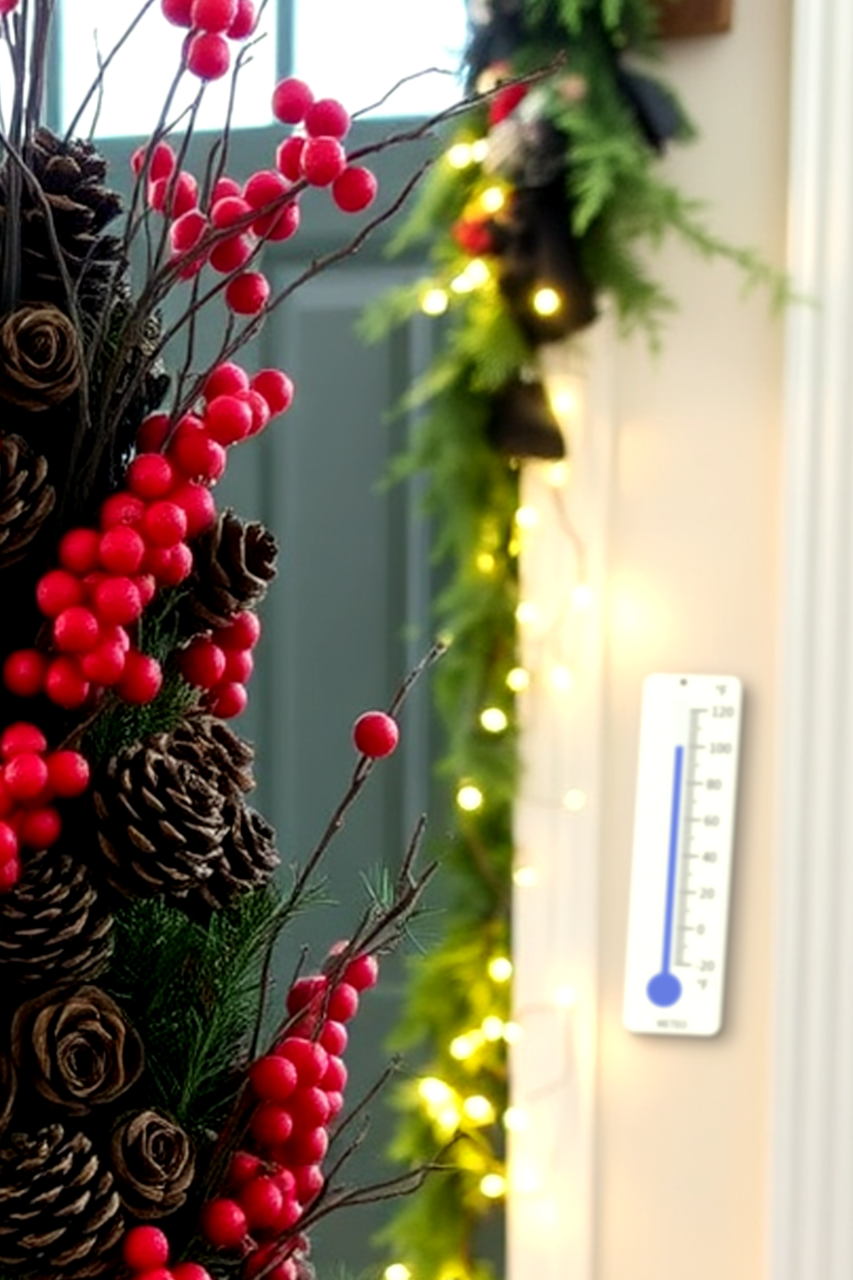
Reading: 100 °F
